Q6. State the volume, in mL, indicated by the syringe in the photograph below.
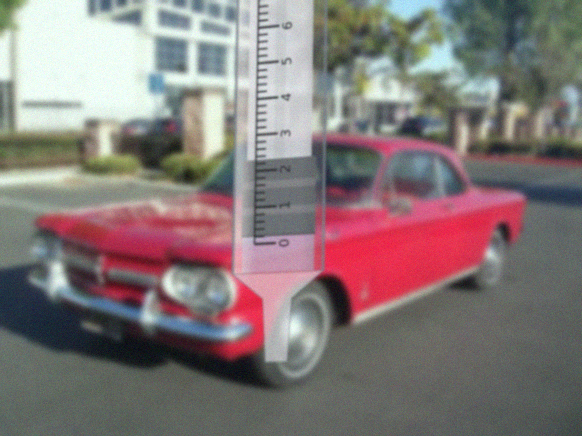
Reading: 0.2 mL
